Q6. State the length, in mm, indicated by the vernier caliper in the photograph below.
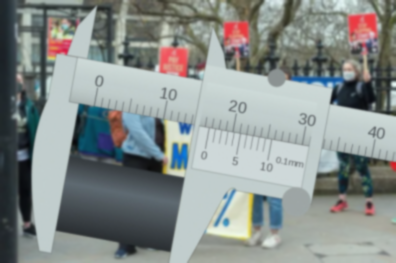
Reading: 16.6 mm
